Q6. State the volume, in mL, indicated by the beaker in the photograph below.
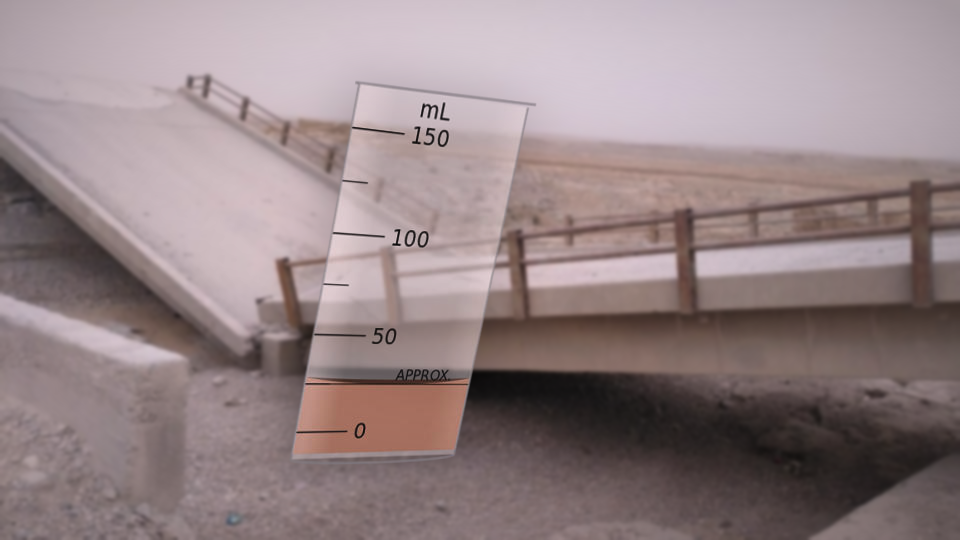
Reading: 25 mL
